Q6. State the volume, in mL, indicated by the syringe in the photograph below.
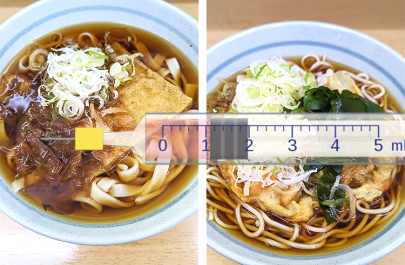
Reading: 1.1 mL
